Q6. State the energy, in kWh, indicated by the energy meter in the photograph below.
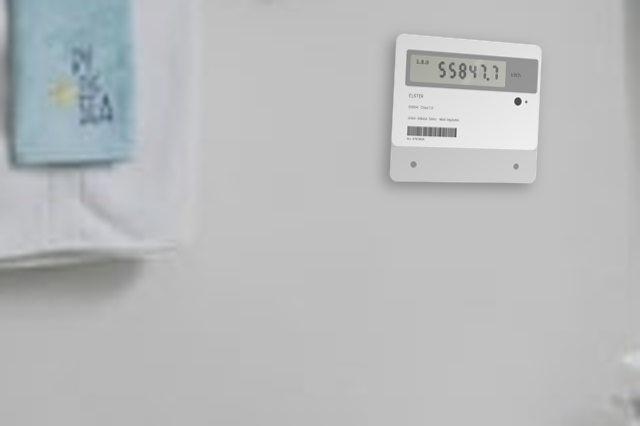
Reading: 55847.7 kWh
